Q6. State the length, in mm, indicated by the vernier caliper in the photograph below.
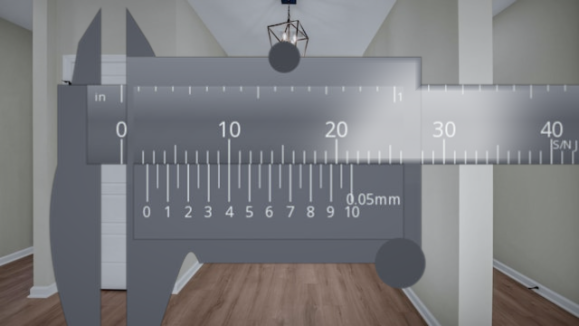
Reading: 2.4 mm
